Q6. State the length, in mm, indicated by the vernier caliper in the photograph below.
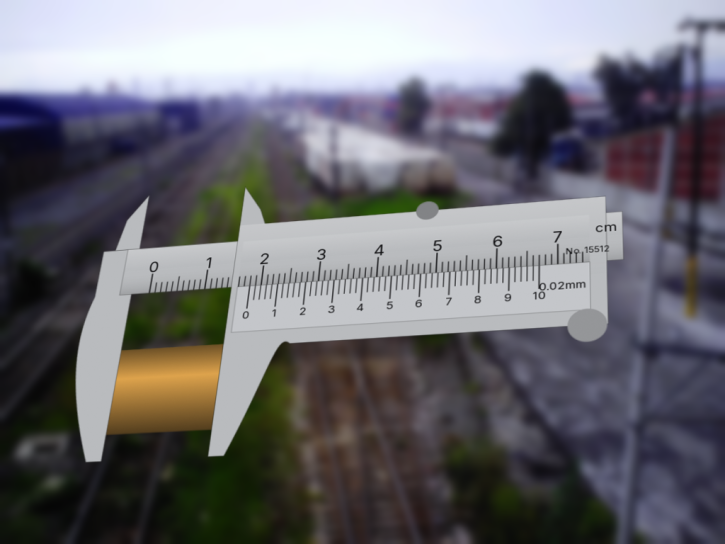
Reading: 18.0 mm
